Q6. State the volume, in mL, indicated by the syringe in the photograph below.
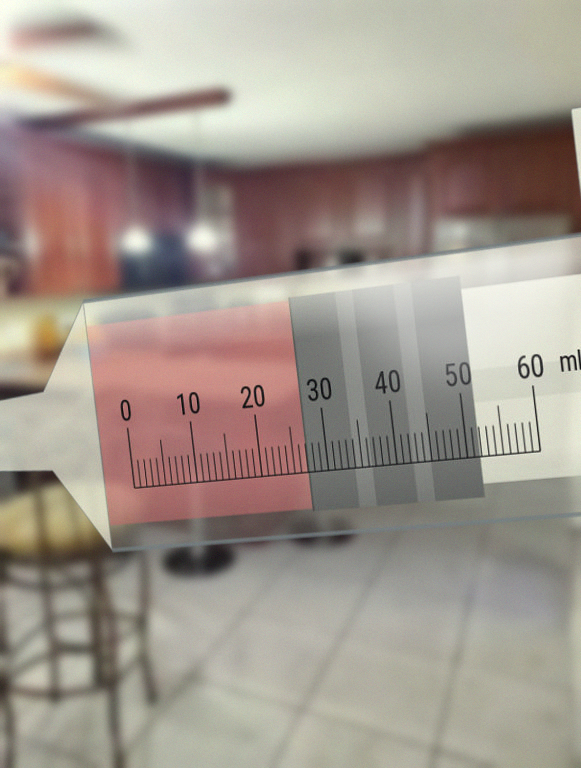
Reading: 27 mL
